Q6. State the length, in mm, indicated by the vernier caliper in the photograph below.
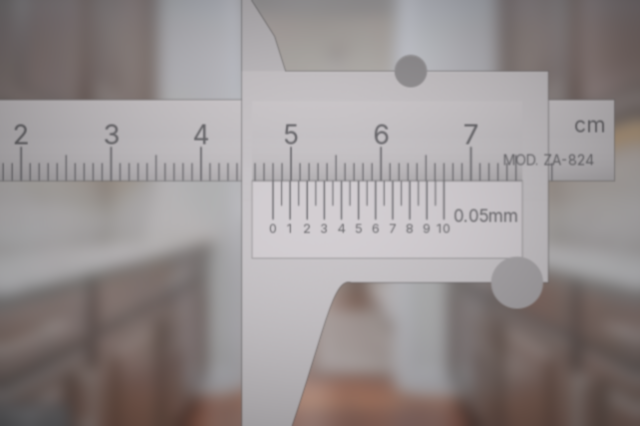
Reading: 48.0 mm
